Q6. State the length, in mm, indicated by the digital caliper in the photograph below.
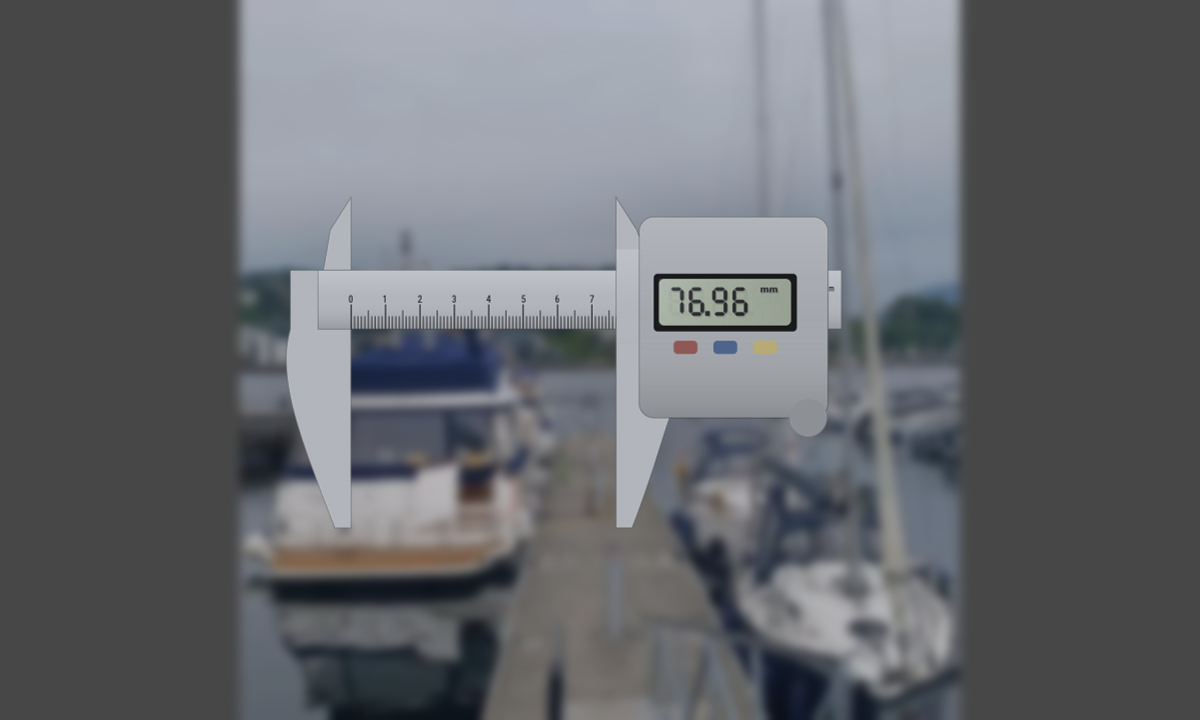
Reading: 76.96 mm
